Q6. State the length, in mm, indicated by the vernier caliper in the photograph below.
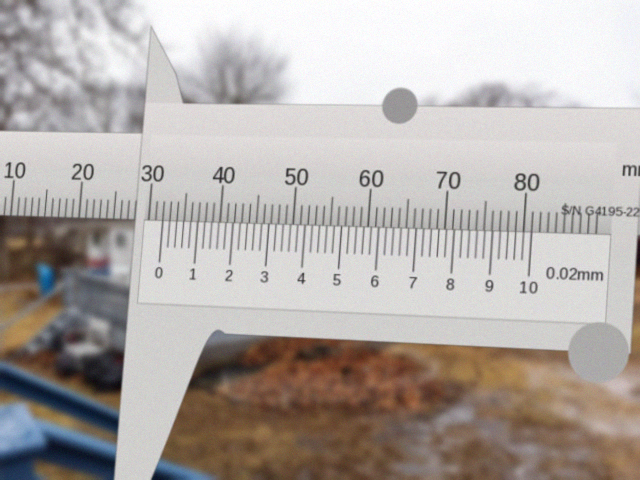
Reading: 32.0 mm
